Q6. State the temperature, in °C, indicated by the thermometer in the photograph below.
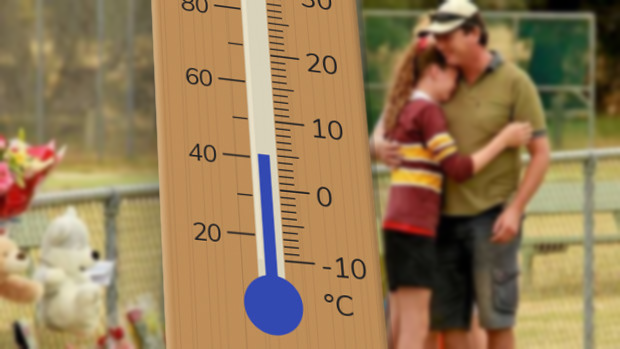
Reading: 5 °C
